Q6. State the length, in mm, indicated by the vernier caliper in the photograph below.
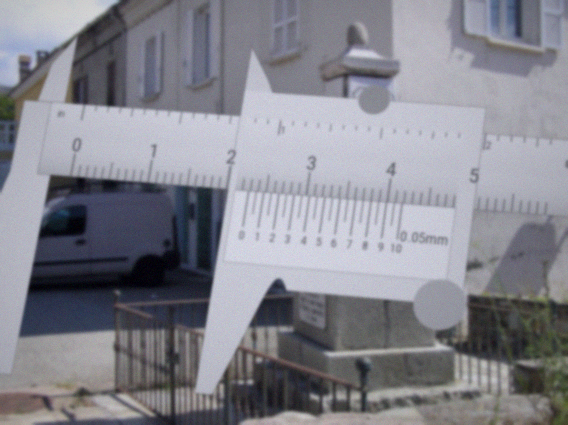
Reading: 22.8 mm
